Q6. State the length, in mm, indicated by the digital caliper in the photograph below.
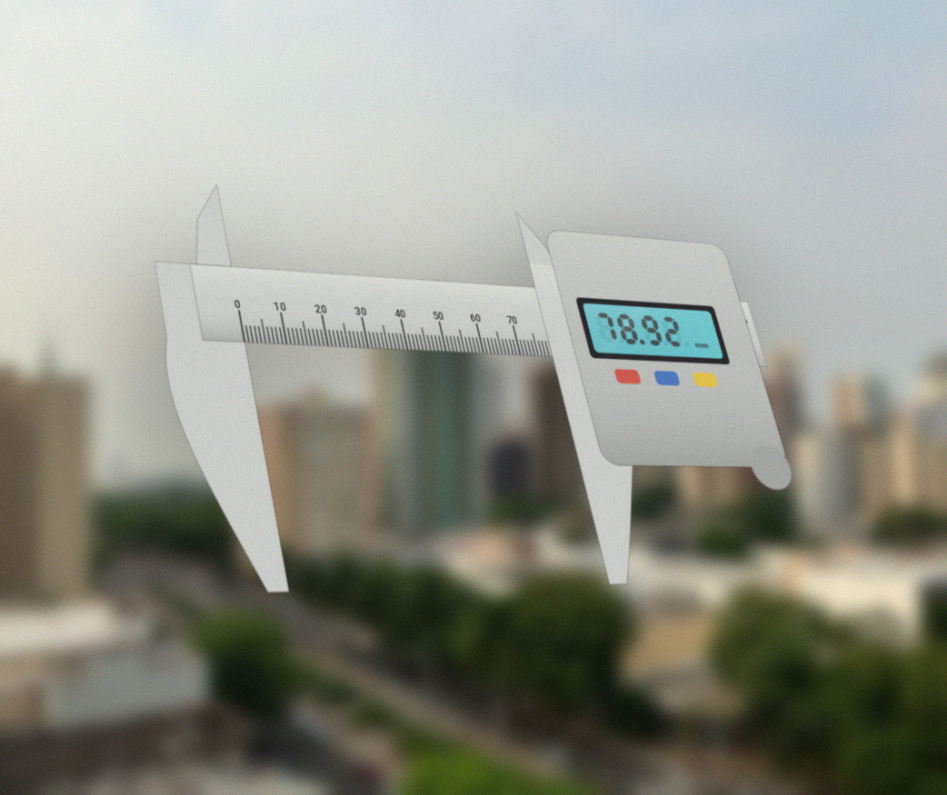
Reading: 78.92 mm
